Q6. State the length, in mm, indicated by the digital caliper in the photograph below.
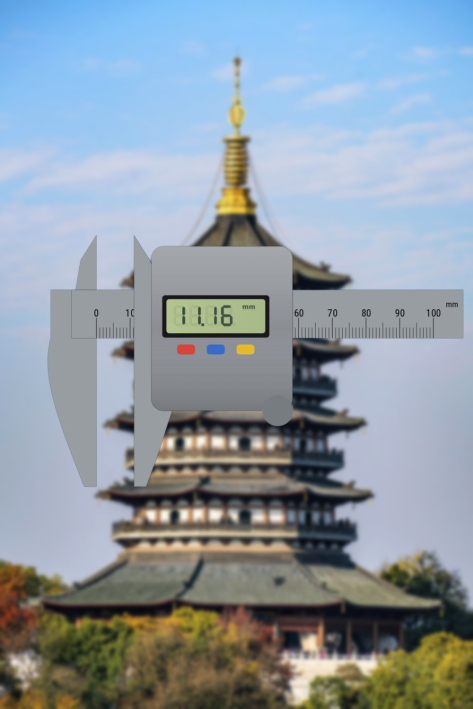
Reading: 11.16 mm
